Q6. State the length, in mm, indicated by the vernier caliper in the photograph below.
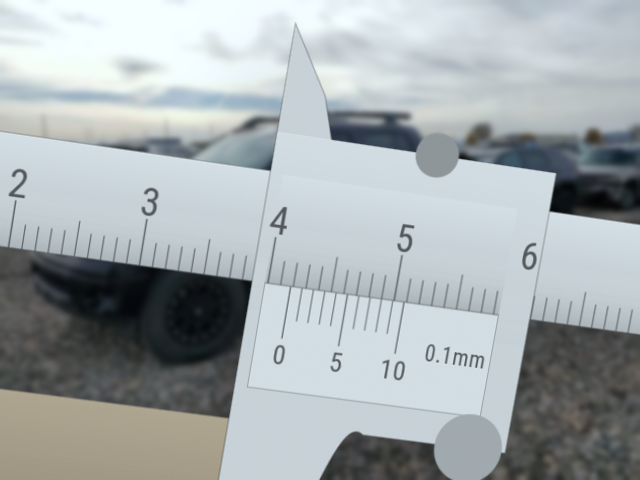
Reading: 41.8 mm
